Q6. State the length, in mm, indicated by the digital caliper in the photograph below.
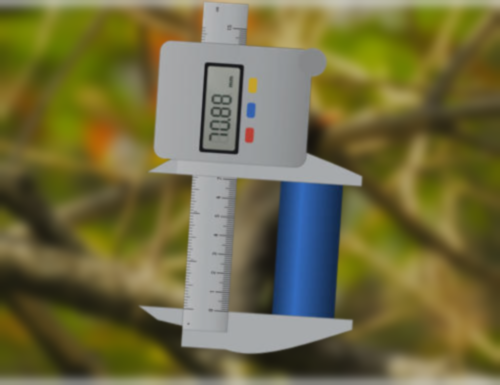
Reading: 70.88 mm
